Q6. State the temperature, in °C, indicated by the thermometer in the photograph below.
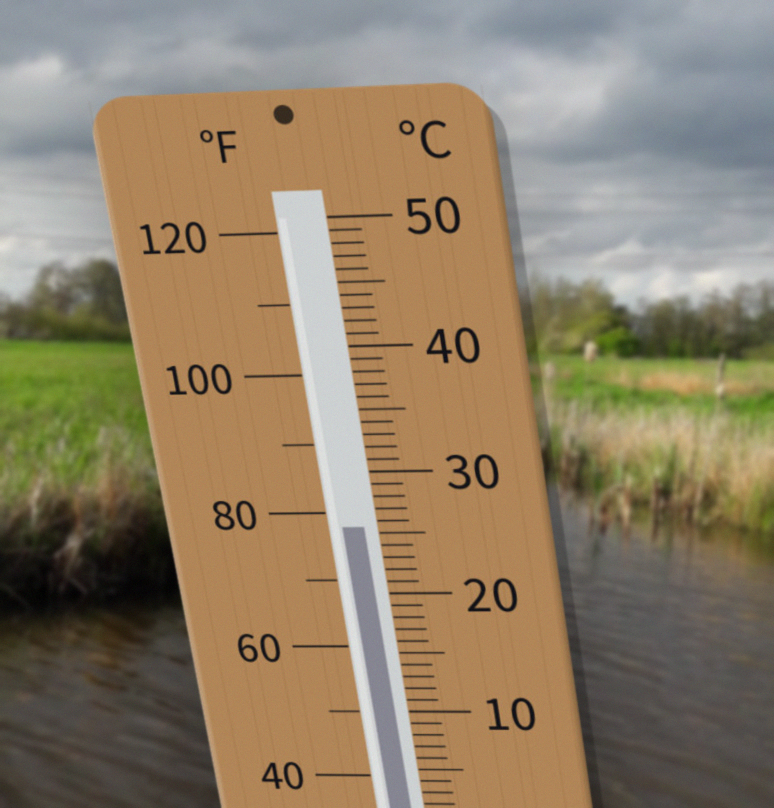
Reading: 25.5 °C
